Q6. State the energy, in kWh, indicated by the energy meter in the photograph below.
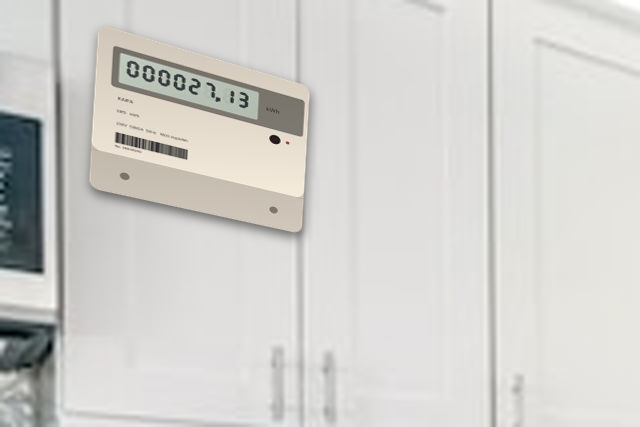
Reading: 27.13 kWh
